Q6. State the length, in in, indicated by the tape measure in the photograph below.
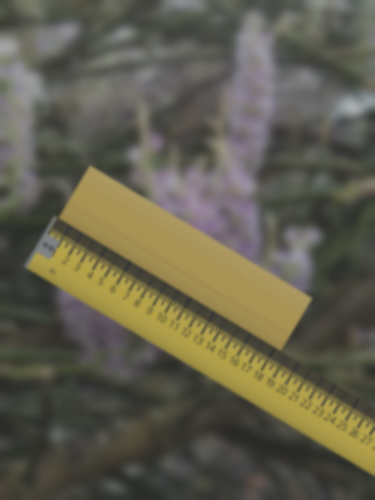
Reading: 18.5 in
